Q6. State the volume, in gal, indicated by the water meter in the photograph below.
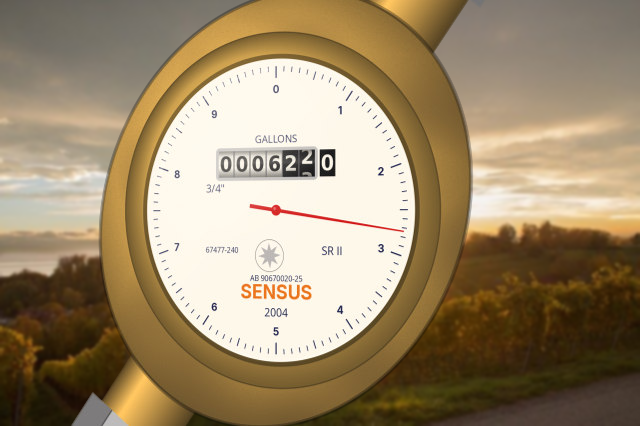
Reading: 6222.7 gal
